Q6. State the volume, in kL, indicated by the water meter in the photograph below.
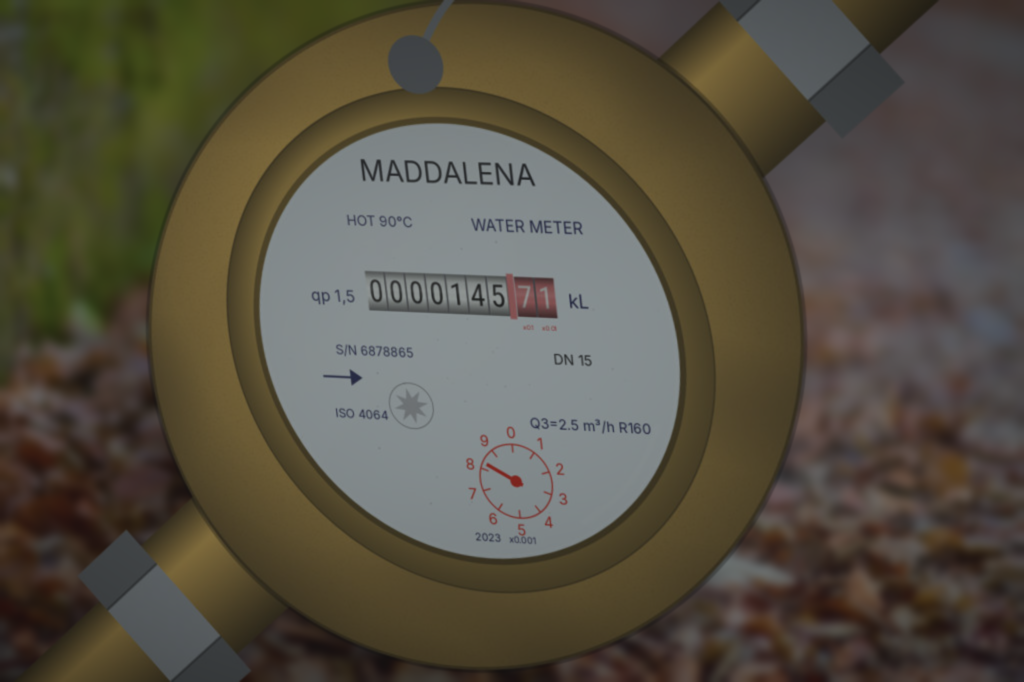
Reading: 145.718 kL
